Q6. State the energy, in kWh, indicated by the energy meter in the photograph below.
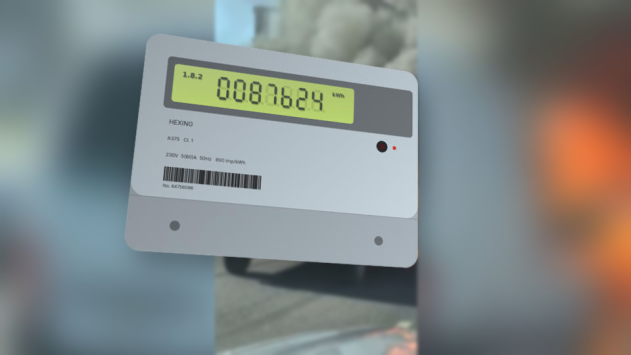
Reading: 87624 kWh
